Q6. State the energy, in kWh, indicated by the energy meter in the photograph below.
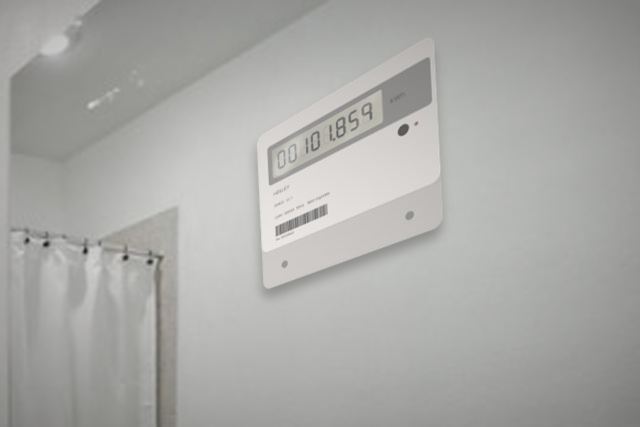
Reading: 101.859 kWh
